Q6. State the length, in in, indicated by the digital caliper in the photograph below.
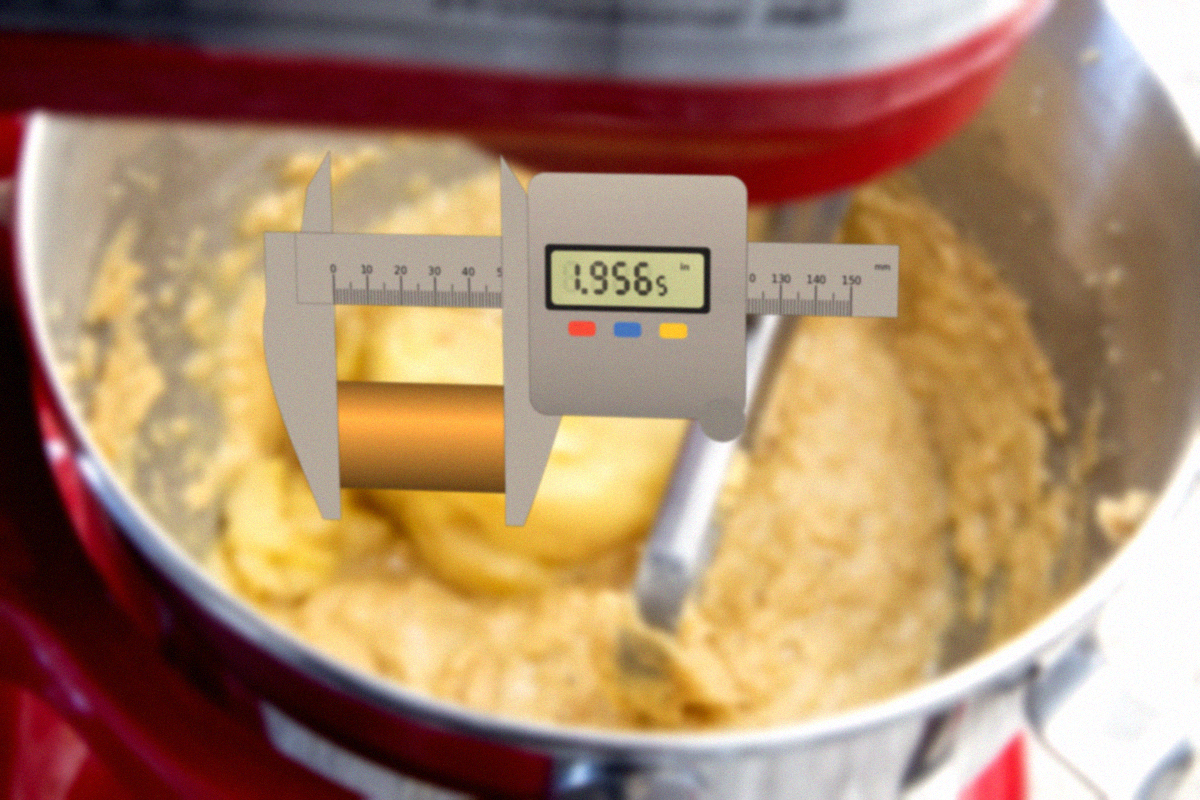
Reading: 1.9565 in
